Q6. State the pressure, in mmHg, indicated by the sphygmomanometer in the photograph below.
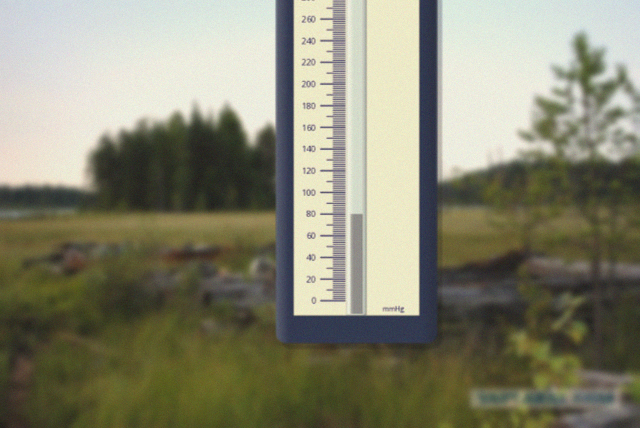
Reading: 80 mmHg
